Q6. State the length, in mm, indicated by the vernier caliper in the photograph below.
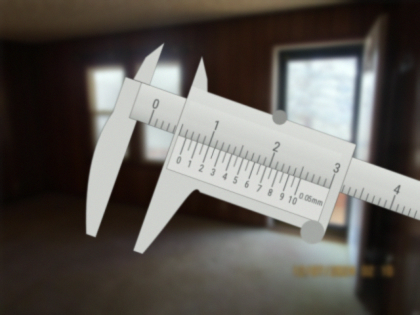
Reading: 6.2 mm
